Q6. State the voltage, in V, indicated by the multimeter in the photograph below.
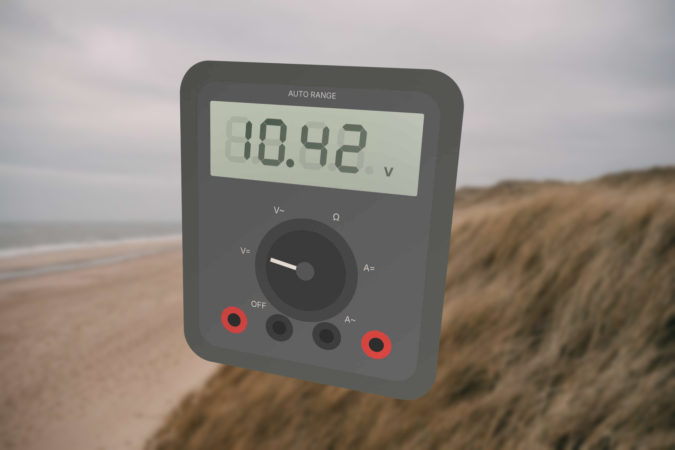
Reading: 10.42 V
